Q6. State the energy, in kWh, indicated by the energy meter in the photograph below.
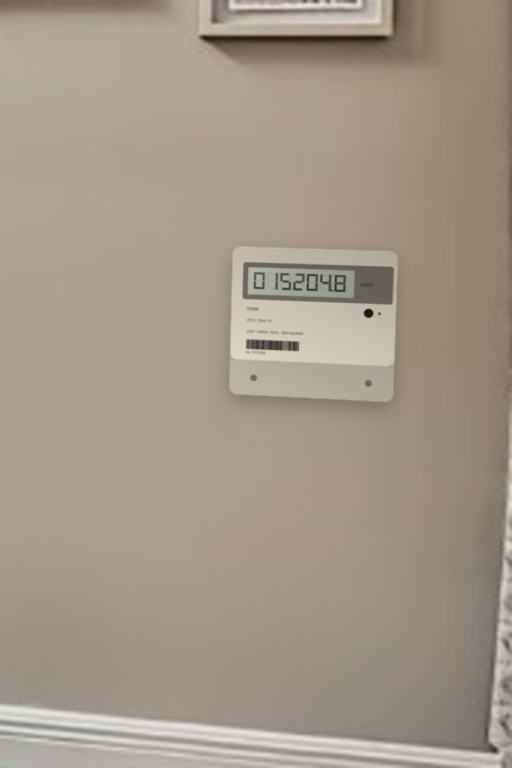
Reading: 15204.8 kWh
